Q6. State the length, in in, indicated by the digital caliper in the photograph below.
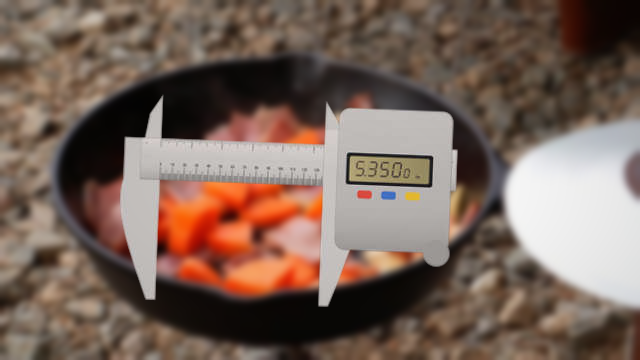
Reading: 5.3500 in
